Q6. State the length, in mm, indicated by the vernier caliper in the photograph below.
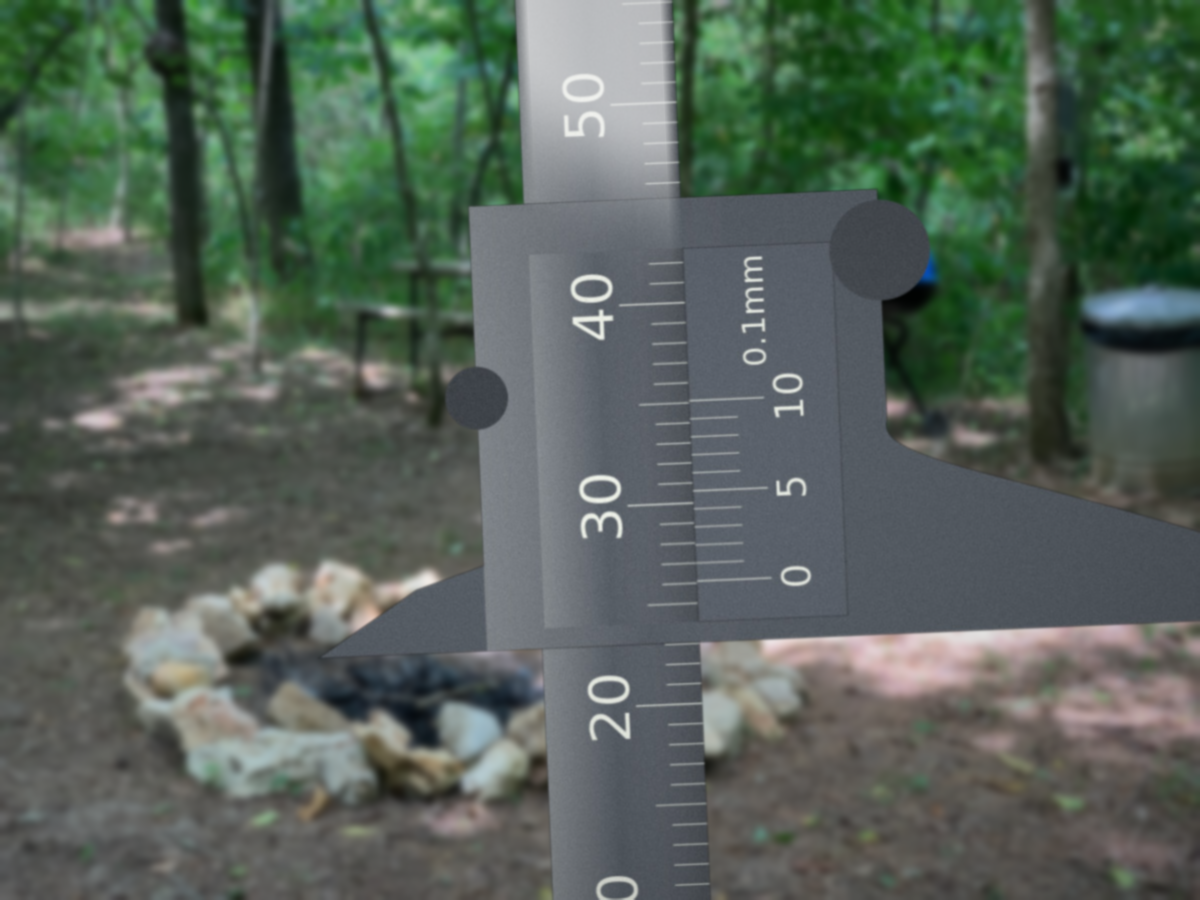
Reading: 26.1 mm
